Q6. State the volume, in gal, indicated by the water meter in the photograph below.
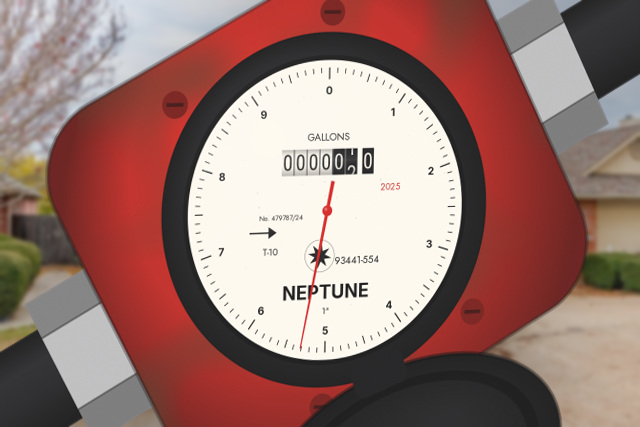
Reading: 15.3 gal
